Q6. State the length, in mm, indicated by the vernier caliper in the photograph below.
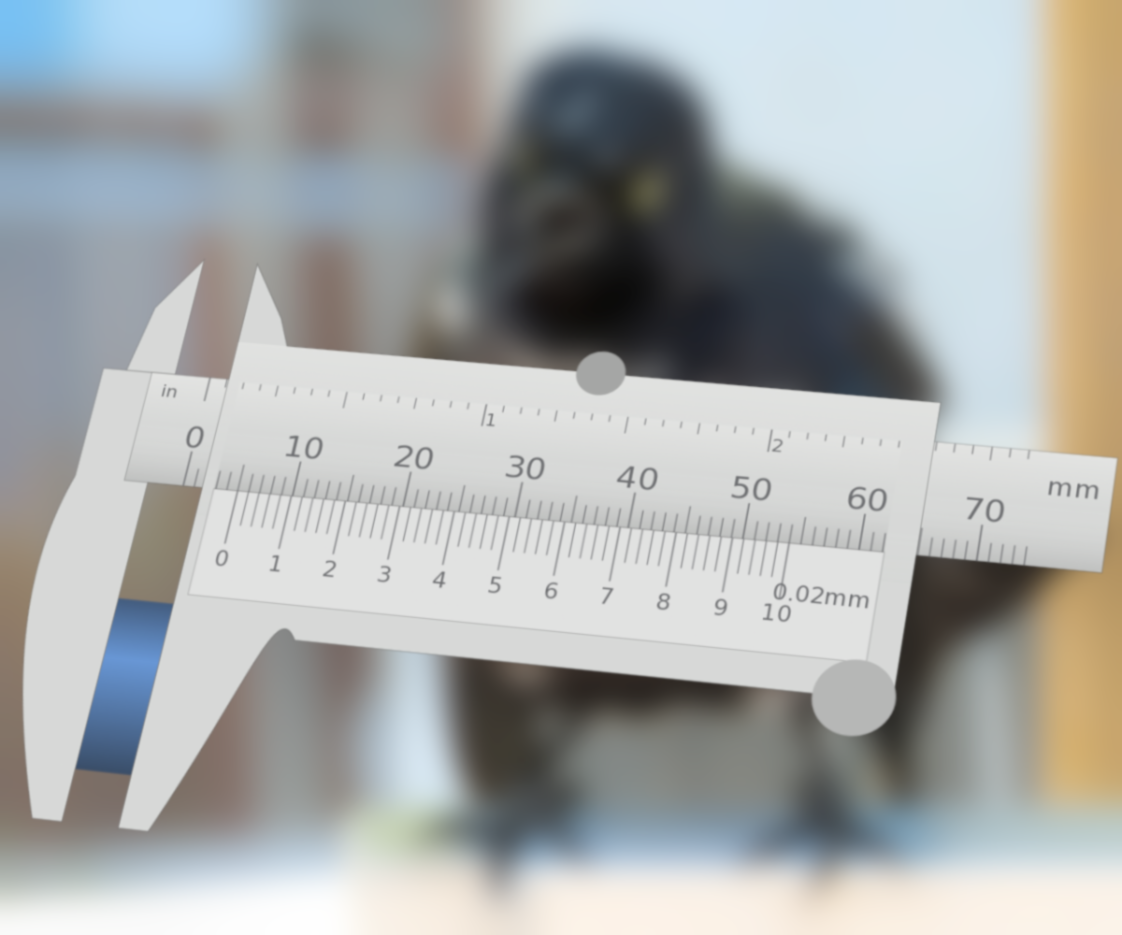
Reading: 5.0 mm
